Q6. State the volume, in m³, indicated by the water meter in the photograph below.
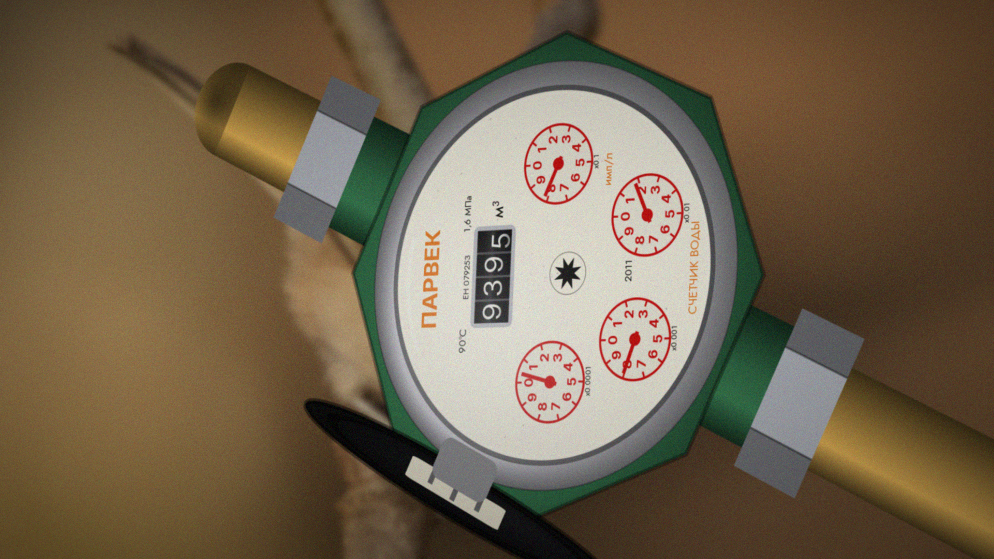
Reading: 9394.8180 m³
